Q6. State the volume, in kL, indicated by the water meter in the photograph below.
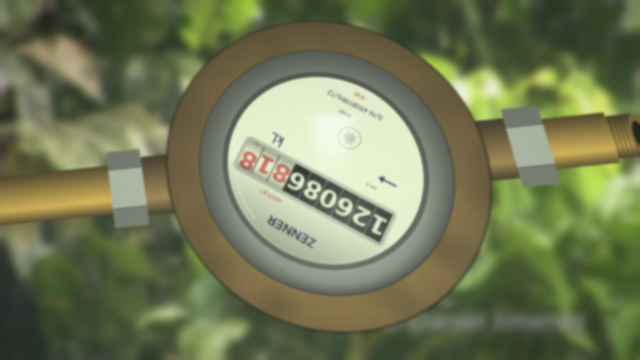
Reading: 126086.818 kL
